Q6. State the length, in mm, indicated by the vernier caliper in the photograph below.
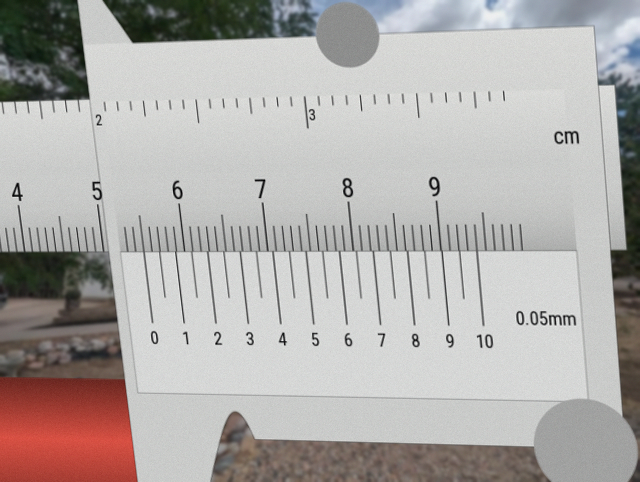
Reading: 55.0 mm
